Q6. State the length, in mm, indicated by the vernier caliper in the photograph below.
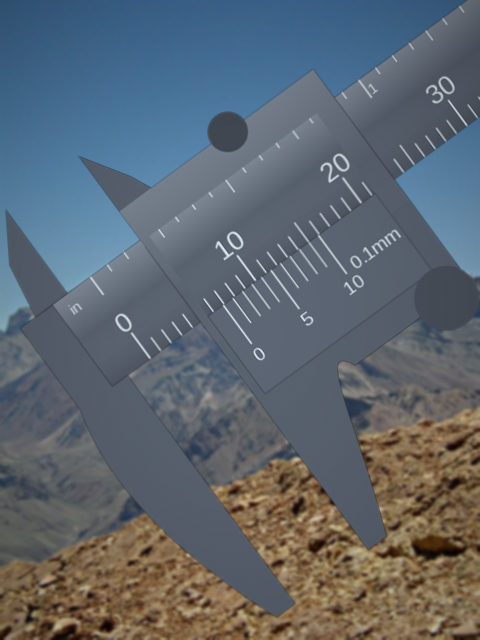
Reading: 6.9 mm
